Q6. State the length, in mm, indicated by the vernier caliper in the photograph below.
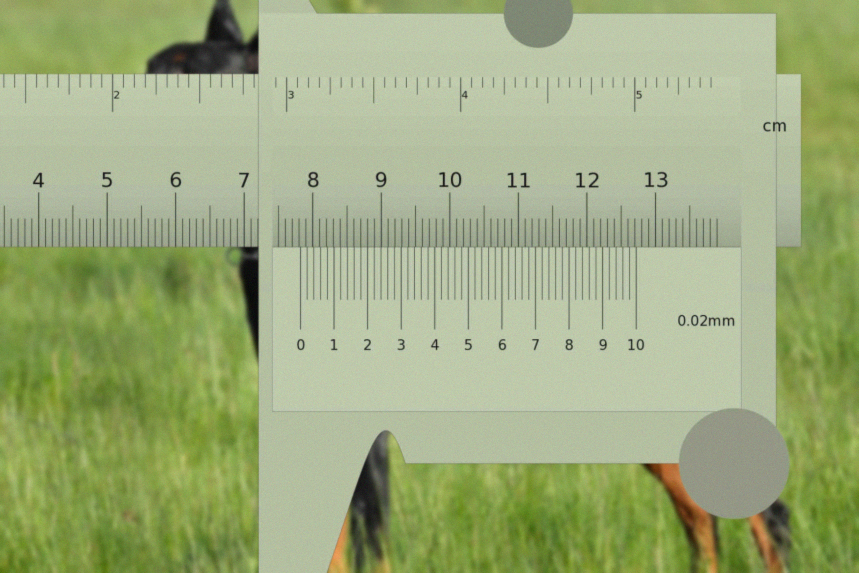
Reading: 78.2 mm
